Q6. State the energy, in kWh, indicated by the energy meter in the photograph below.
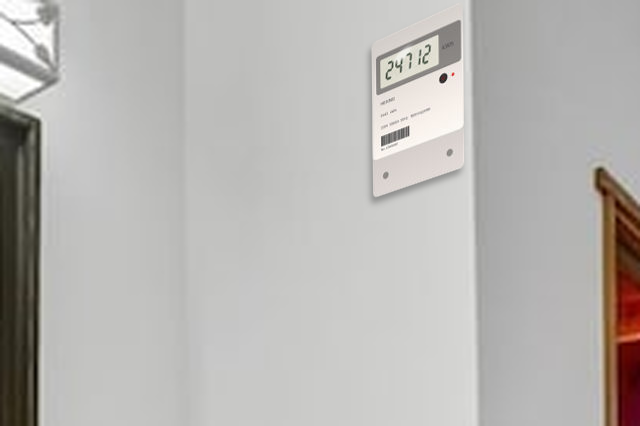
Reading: 24712 kWh
